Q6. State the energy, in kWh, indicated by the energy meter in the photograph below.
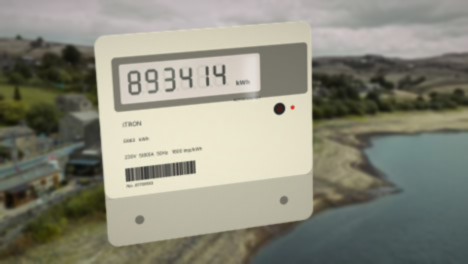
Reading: 893414 kWh
